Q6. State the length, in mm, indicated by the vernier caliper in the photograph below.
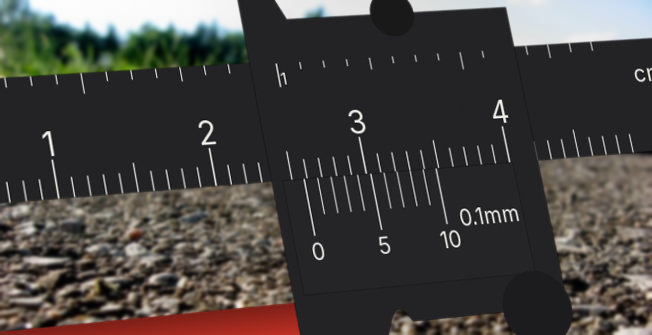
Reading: 25.8 mm
